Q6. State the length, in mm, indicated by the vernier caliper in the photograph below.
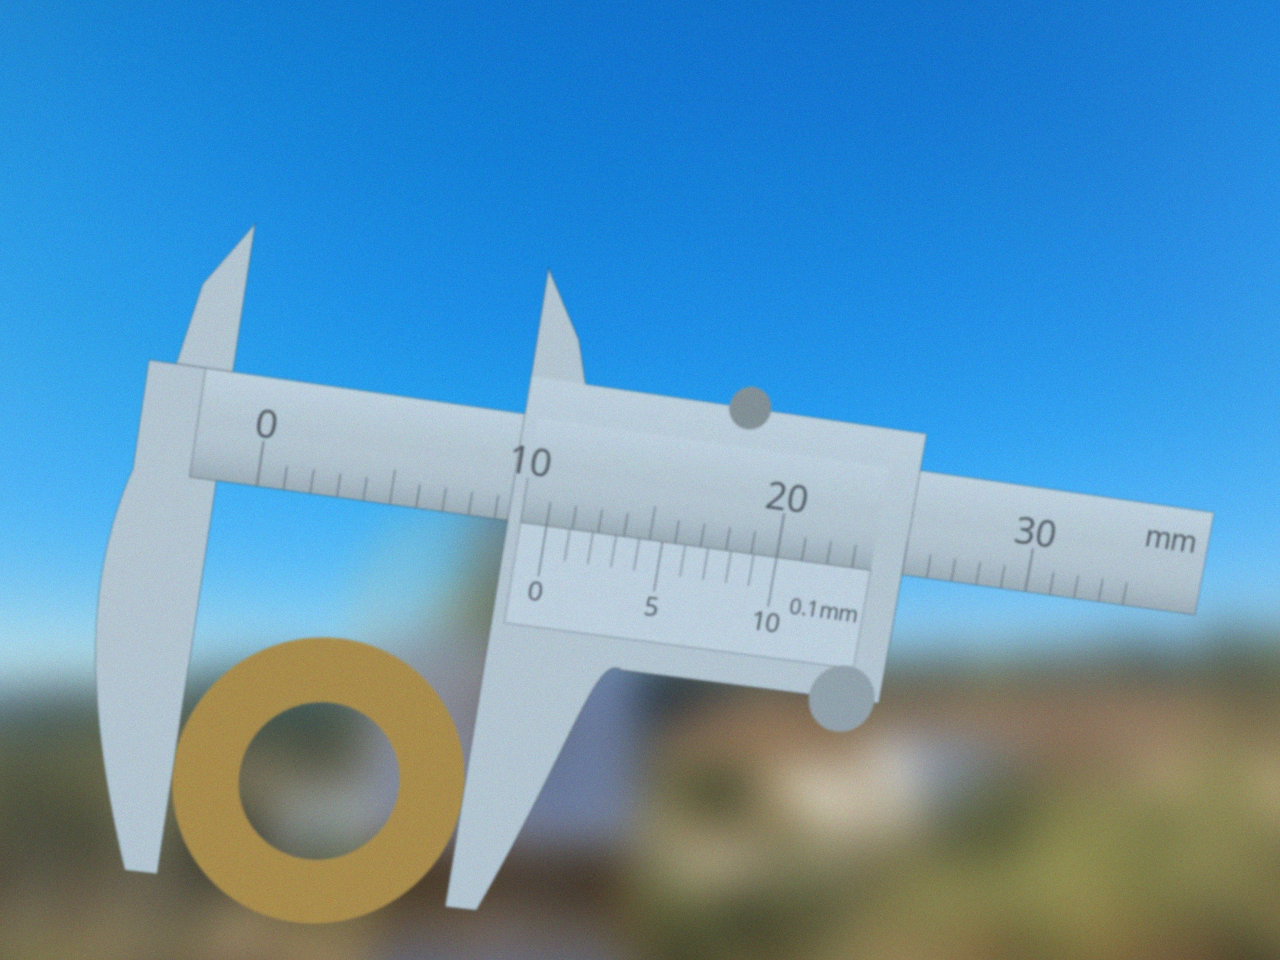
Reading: 11.0 mm
